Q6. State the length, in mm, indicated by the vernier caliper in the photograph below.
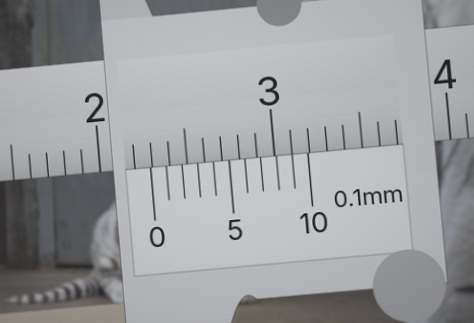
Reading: 22.9 mm
